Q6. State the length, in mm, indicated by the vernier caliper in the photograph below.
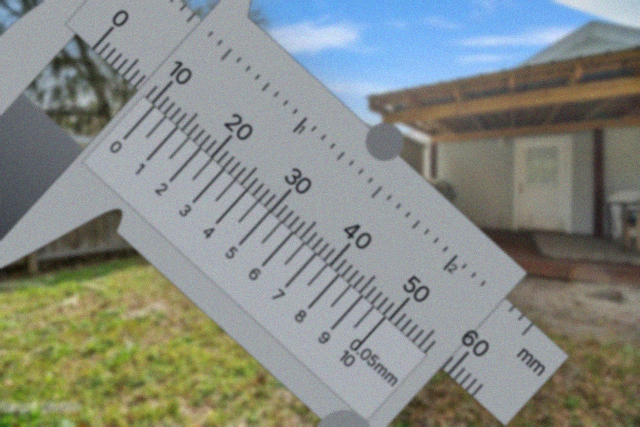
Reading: 10.4 mm
